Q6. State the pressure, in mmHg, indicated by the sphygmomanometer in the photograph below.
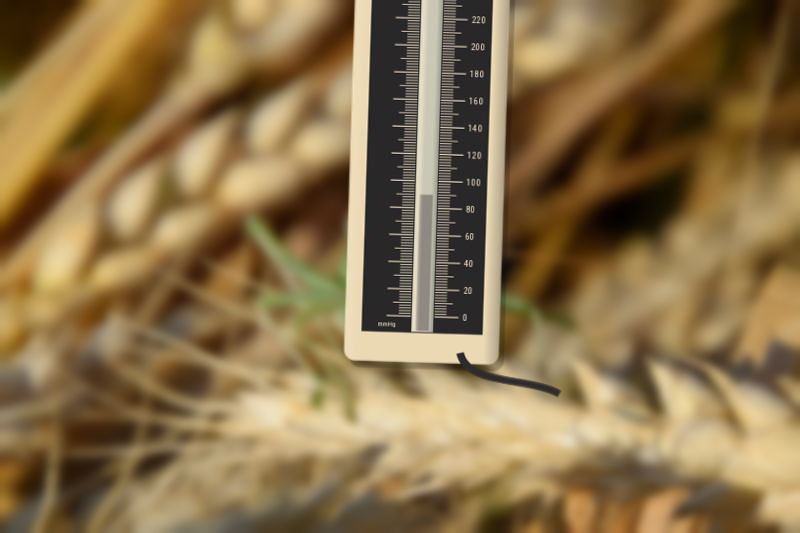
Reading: 90 mmHg
